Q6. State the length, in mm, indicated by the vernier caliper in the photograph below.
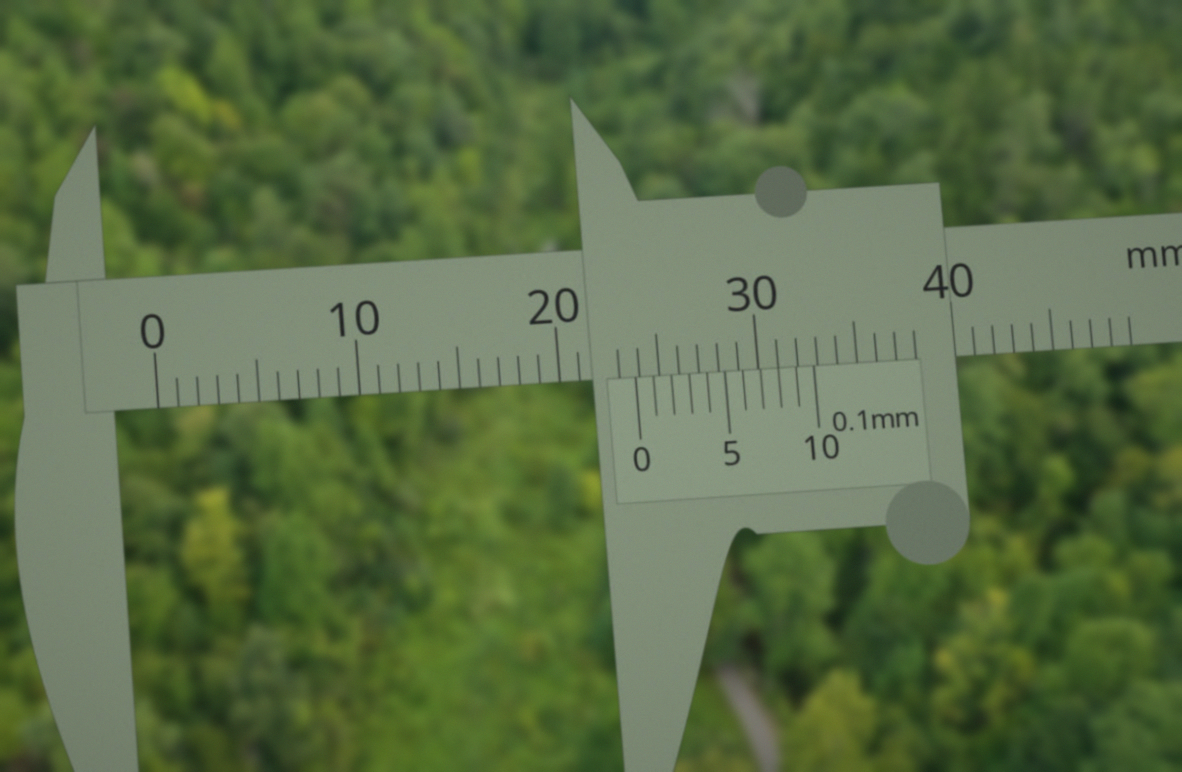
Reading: 23.8 mm
